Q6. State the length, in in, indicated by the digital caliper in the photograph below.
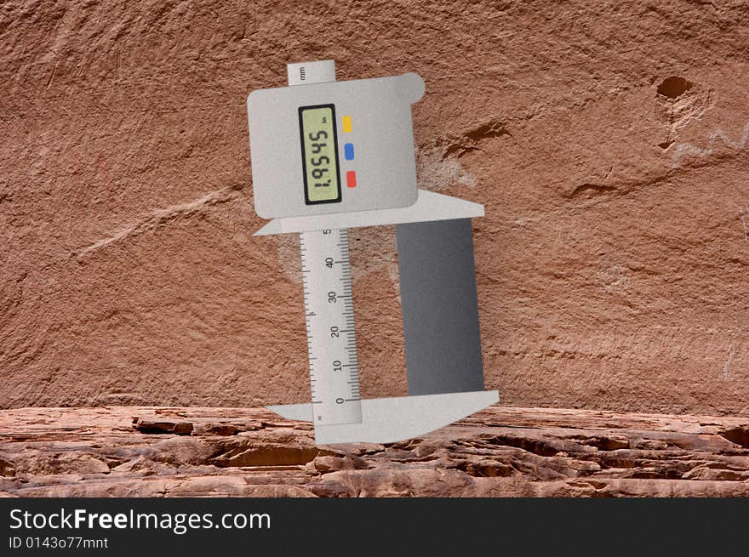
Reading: 1.9545 in
